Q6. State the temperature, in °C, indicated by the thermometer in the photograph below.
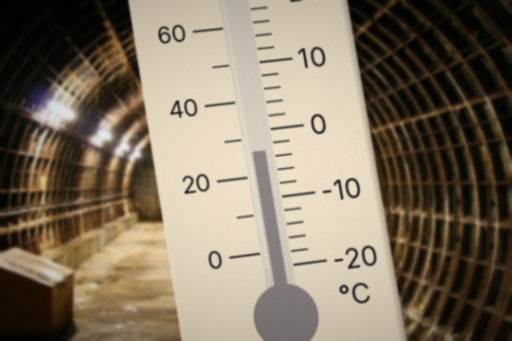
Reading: -3 °C
